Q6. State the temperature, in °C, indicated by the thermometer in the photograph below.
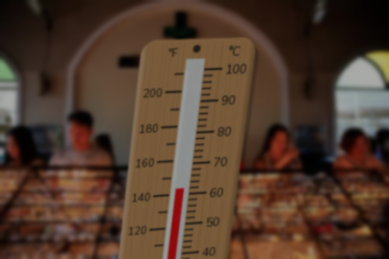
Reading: 62 °C
